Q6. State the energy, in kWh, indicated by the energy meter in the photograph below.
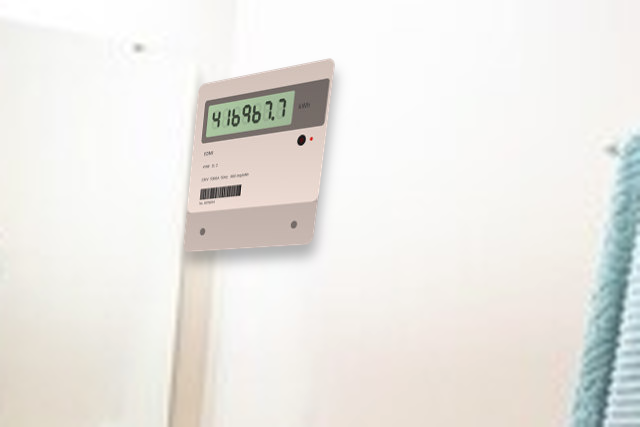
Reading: 416967.7 kWh
